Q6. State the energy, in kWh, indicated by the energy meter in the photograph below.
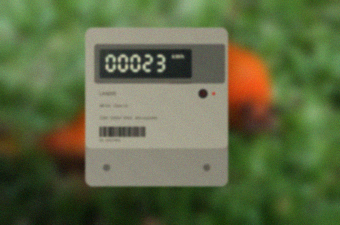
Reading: 23 kWh
